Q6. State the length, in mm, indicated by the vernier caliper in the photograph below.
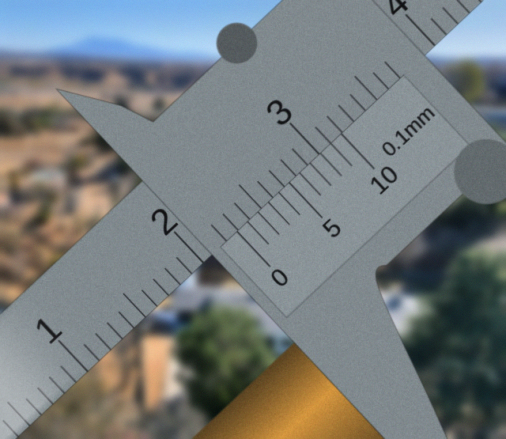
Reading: 22.9 mm
